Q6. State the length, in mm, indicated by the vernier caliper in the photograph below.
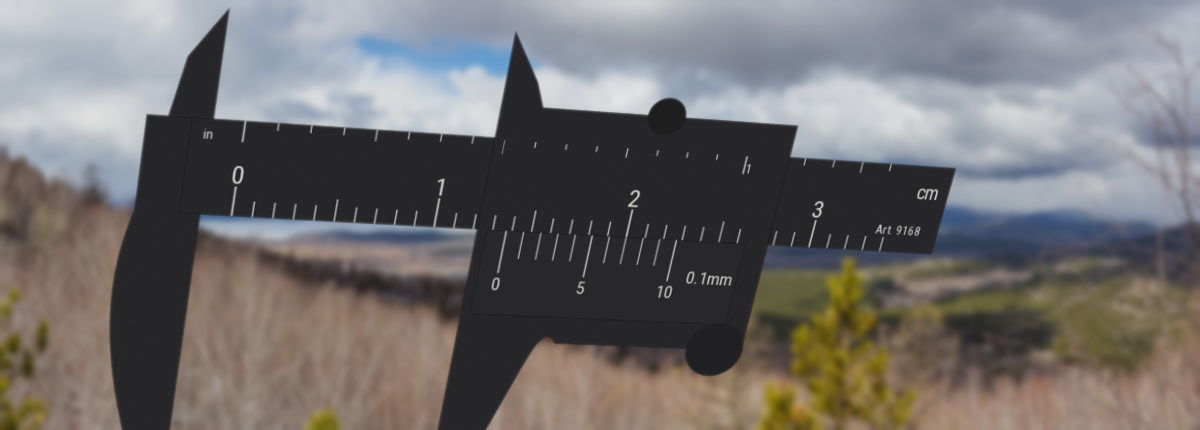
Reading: 13.7 mm
